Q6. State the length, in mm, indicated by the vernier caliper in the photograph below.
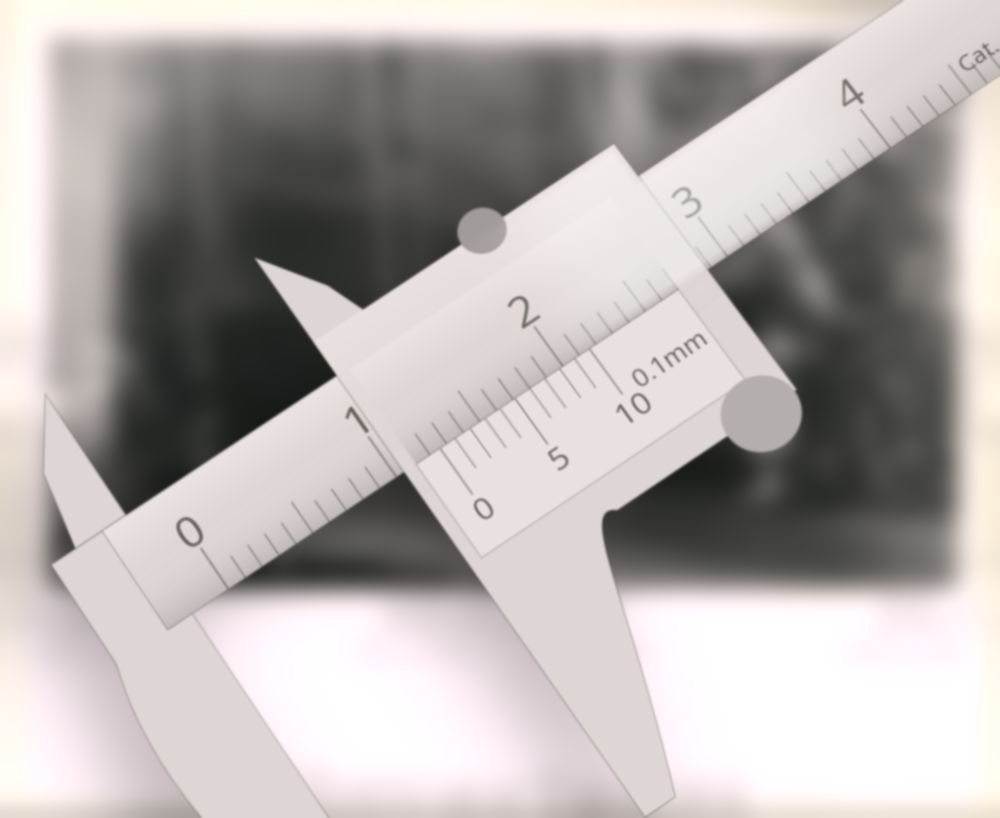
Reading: 12.6 mm
